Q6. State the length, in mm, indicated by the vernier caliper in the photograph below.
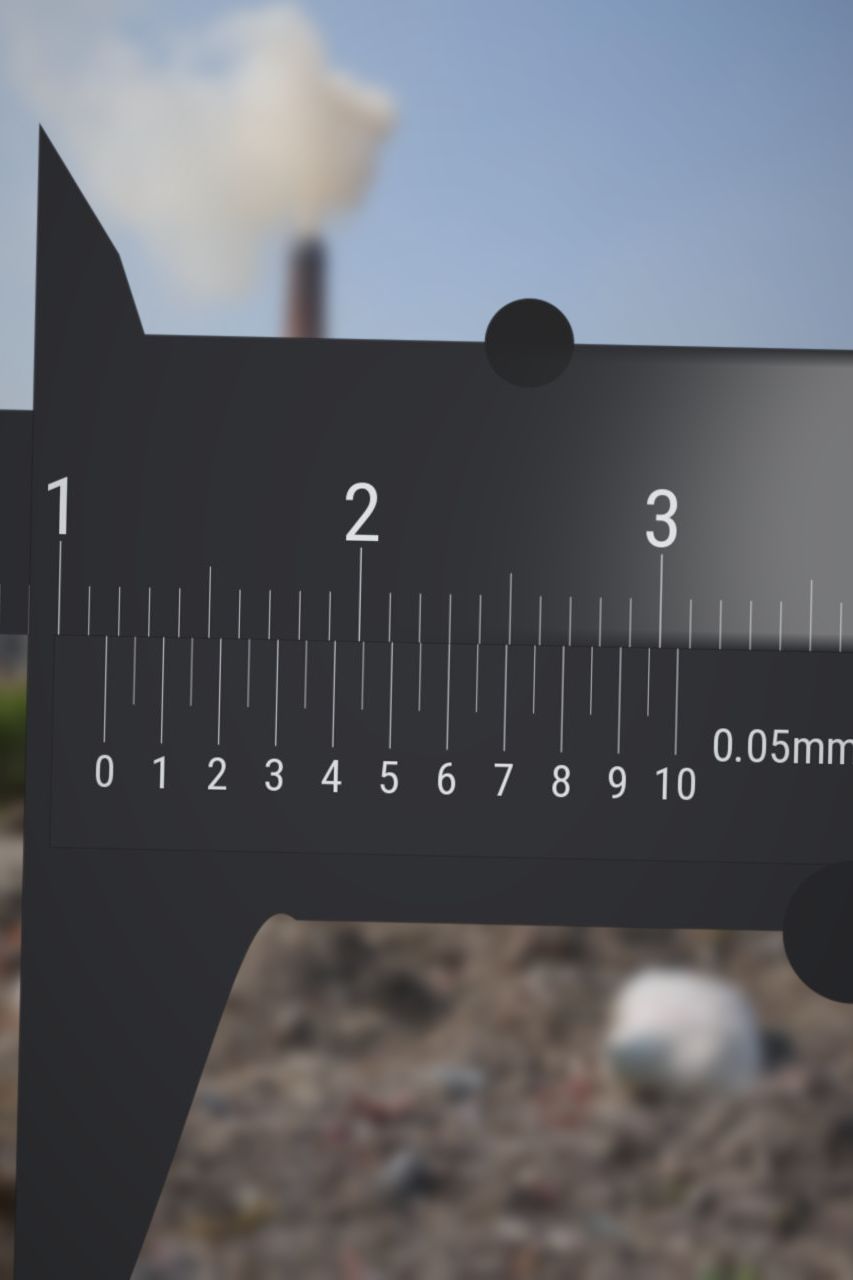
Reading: 11.60 mm
